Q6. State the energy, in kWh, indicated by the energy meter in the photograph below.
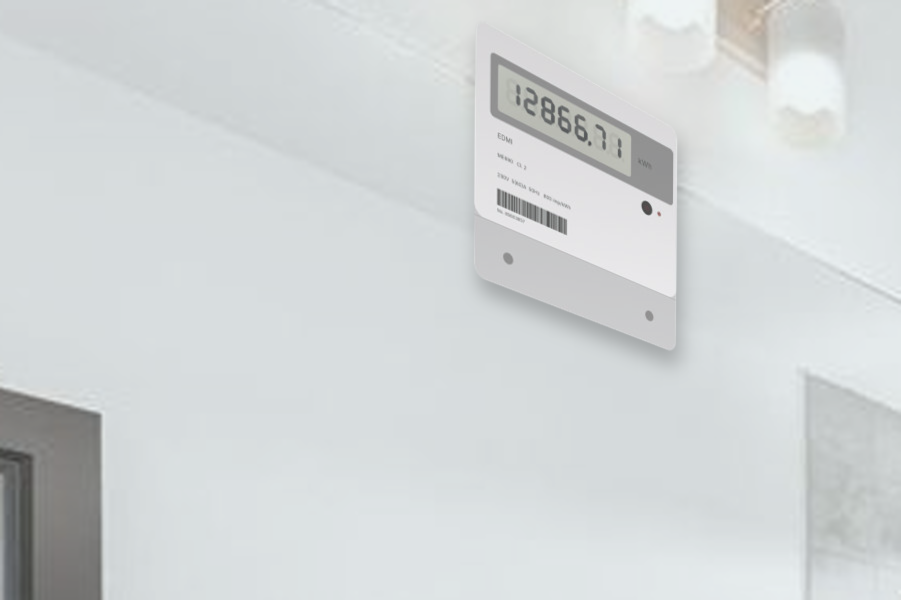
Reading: 12866.71 kWh
